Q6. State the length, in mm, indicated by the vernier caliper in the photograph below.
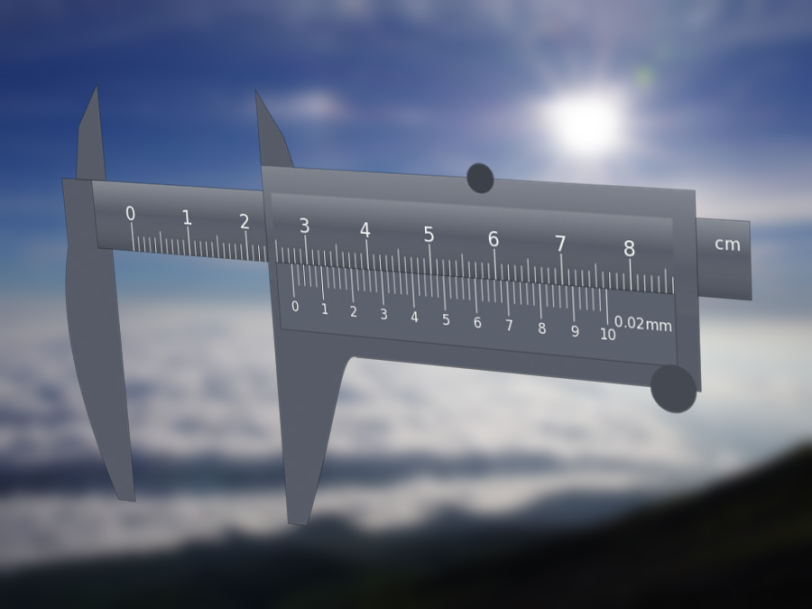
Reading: 27.4 mm
